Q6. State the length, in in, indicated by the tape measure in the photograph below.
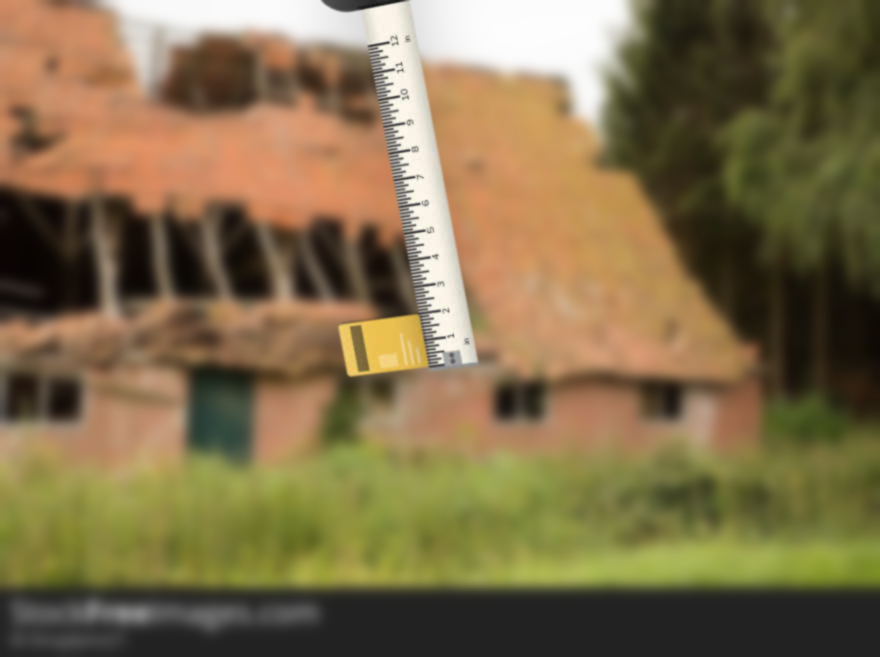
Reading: 2 in
